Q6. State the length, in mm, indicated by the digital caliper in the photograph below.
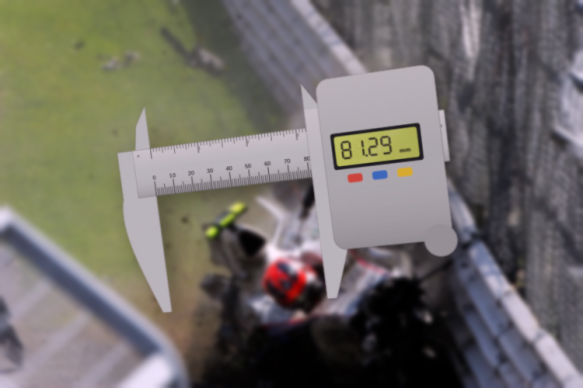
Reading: 81.29 mm
